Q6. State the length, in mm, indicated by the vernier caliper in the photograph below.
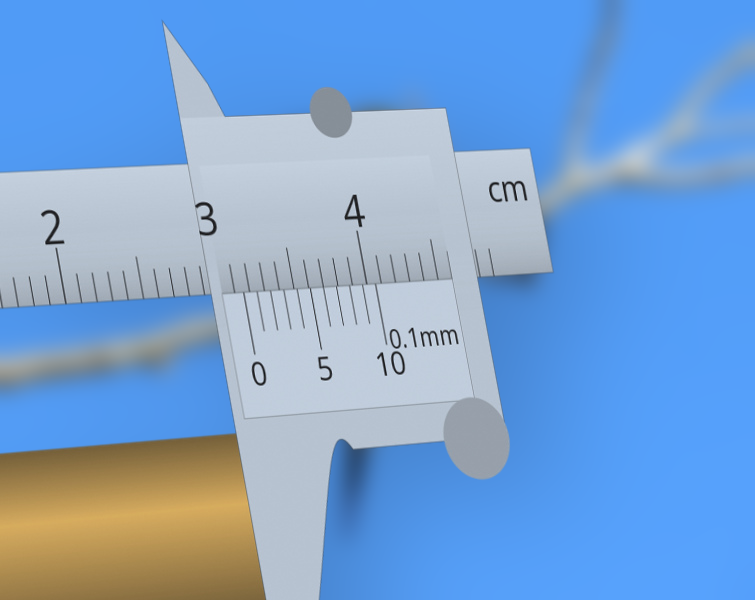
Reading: 31.6 mm
